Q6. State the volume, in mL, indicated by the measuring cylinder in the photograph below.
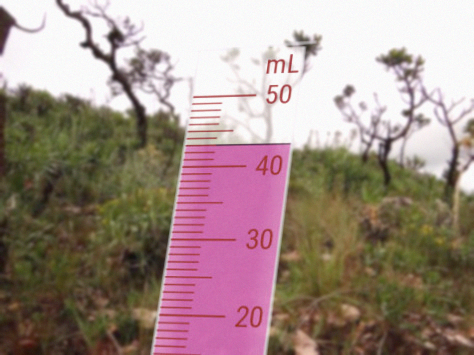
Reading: 43 mL
